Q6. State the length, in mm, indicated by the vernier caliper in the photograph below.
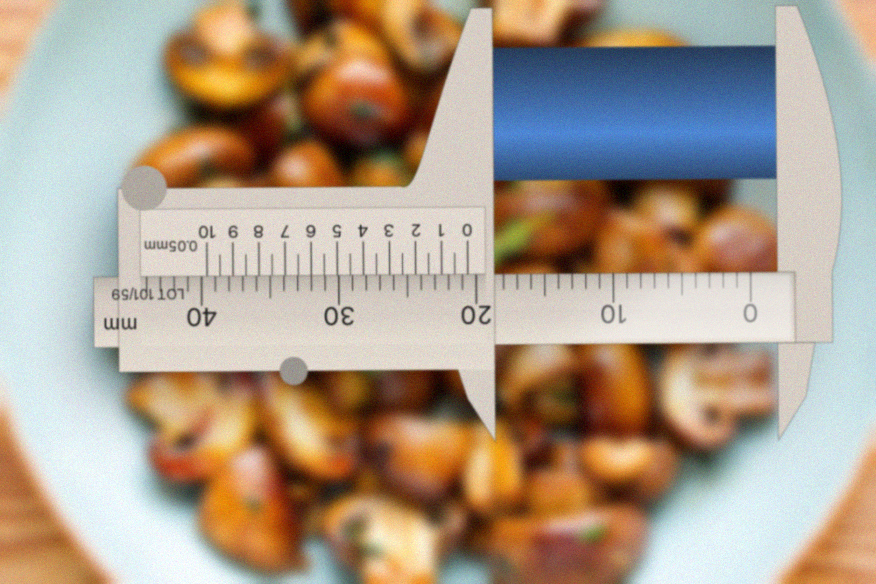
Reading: 20.6 mm
